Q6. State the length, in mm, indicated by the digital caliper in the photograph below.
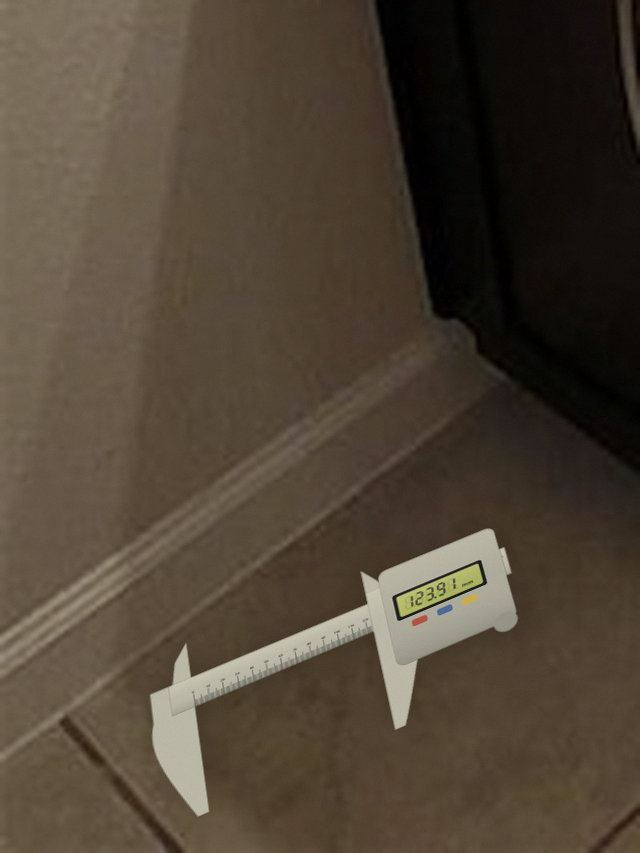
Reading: 123.91 mm
